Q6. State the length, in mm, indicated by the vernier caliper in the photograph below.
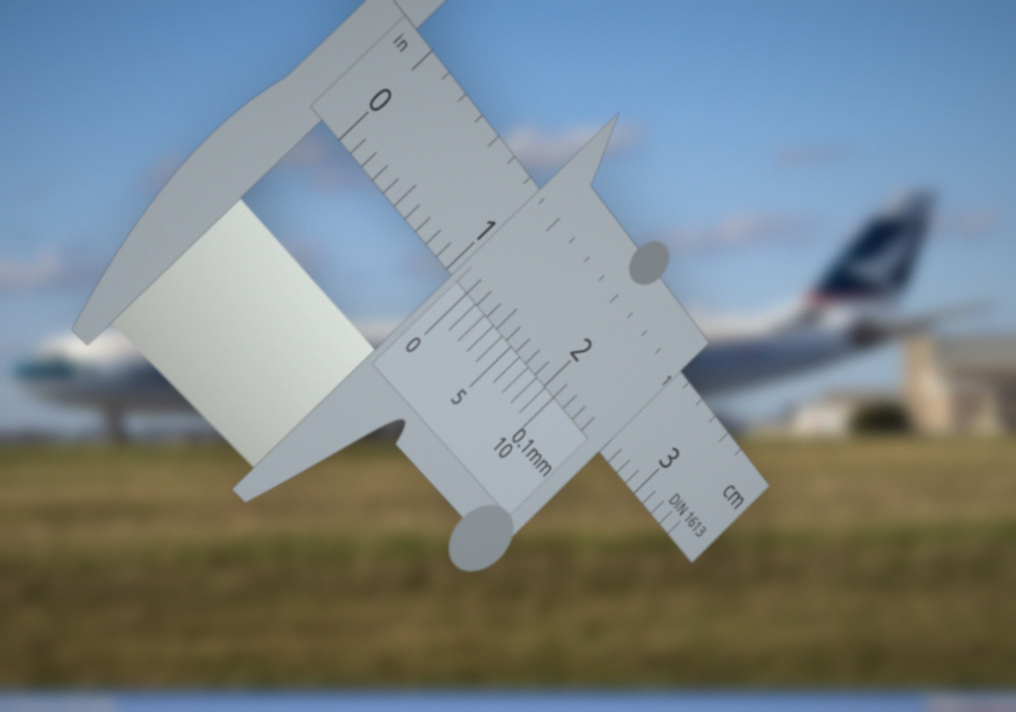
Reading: 12.0 mm
